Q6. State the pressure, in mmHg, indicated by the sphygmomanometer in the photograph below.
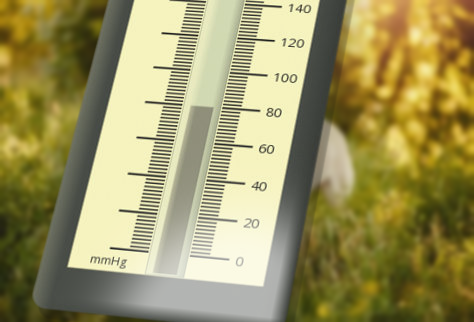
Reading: 80 mmHg
